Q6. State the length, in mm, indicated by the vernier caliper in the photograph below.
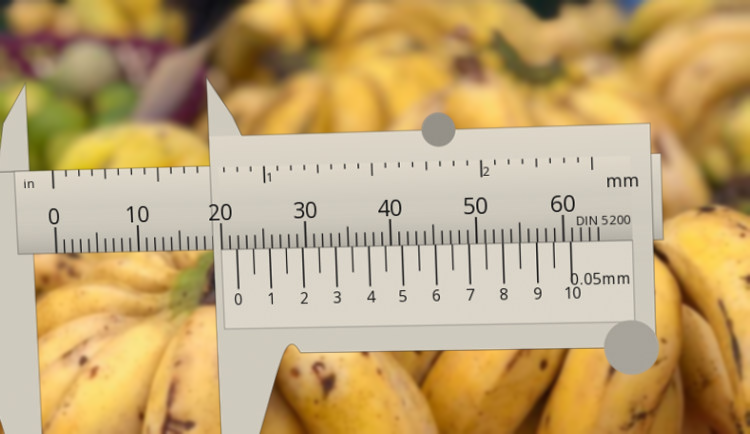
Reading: 21.8 mm
